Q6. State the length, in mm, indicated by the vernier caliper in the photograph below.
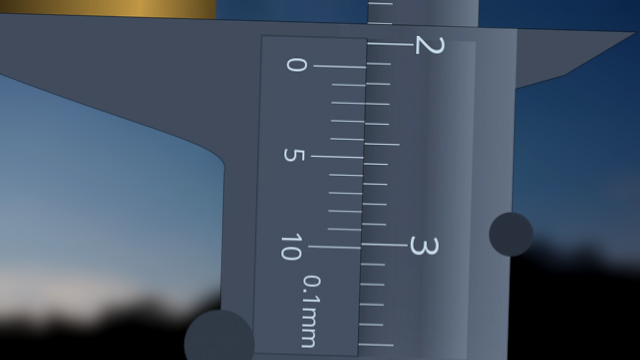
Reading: 21.2 mm
